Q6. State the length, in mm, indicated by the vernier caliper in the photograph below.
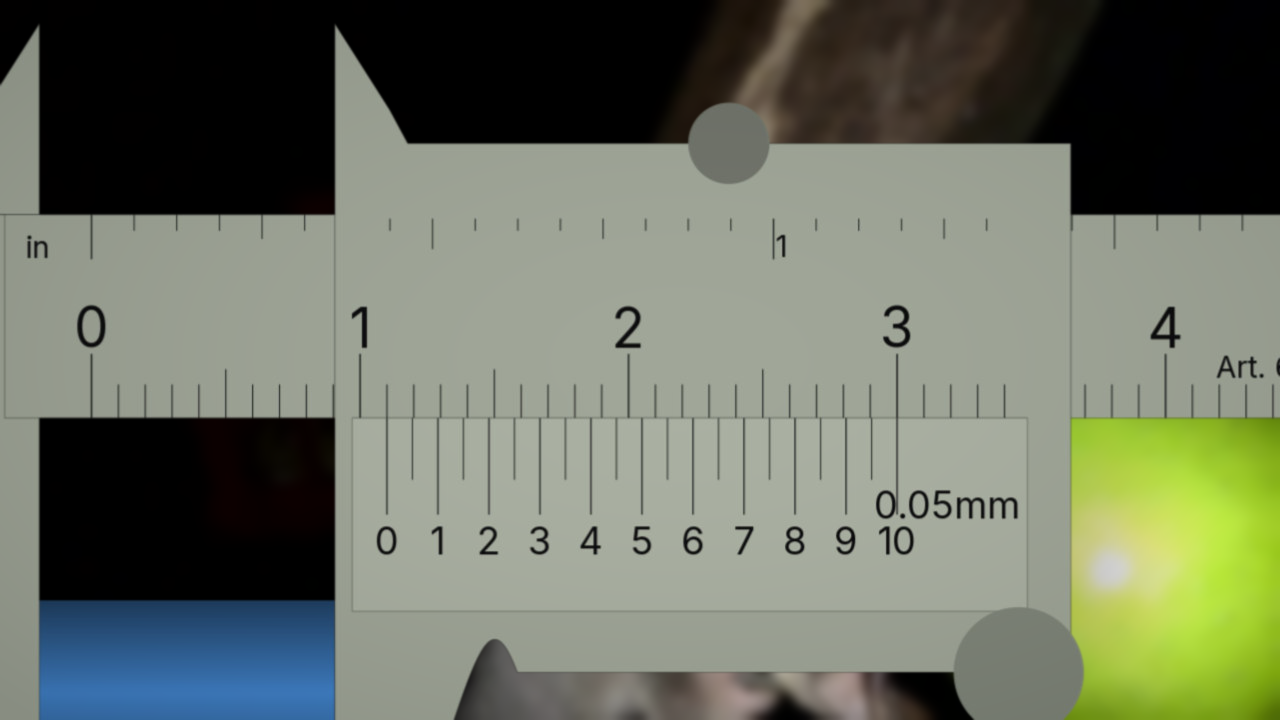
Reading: 11.0 mm
